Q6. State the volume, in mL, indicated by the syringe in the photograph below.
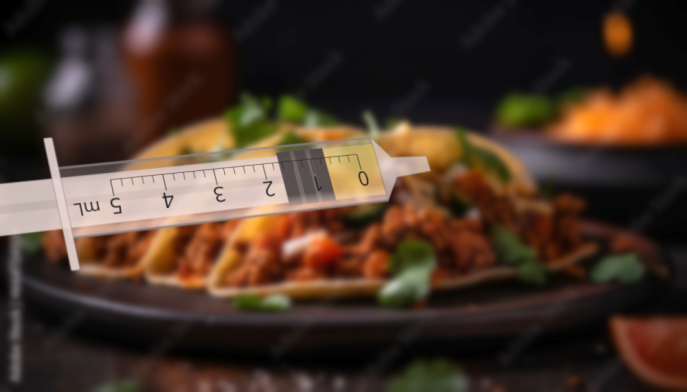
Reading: 0.7 mL
